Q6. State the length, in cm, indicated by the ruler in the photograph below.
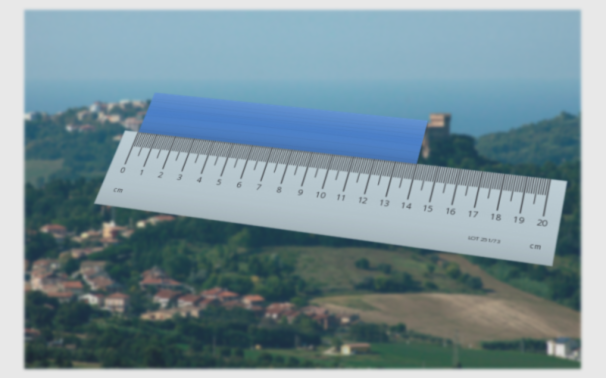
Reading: 14 cm
